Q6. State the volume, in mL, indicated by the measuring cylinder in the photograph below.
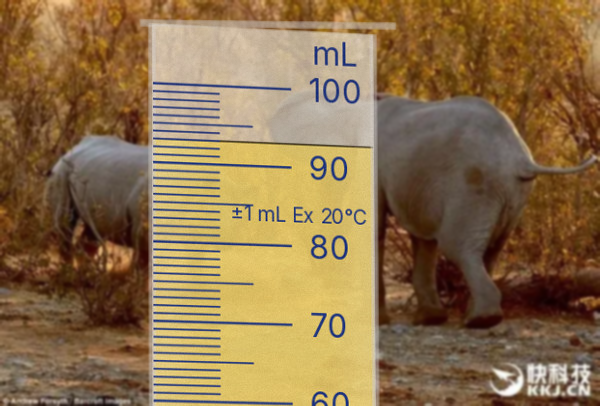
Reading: 93 mL
